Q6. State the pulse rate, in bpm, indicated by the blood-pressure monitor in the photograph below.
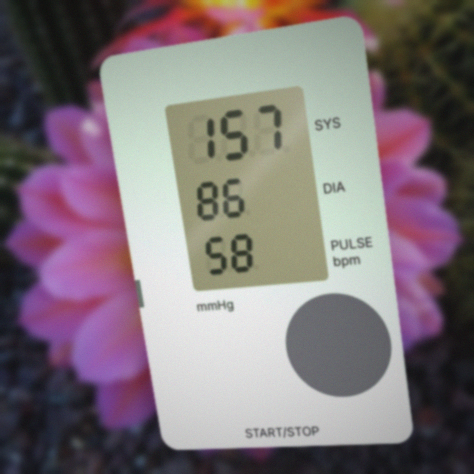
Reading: 58 bpm
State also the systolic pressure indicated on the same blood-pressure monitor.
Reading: 157 mmHg
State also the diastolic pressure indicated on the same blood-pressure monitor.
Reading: 86 mmHg
